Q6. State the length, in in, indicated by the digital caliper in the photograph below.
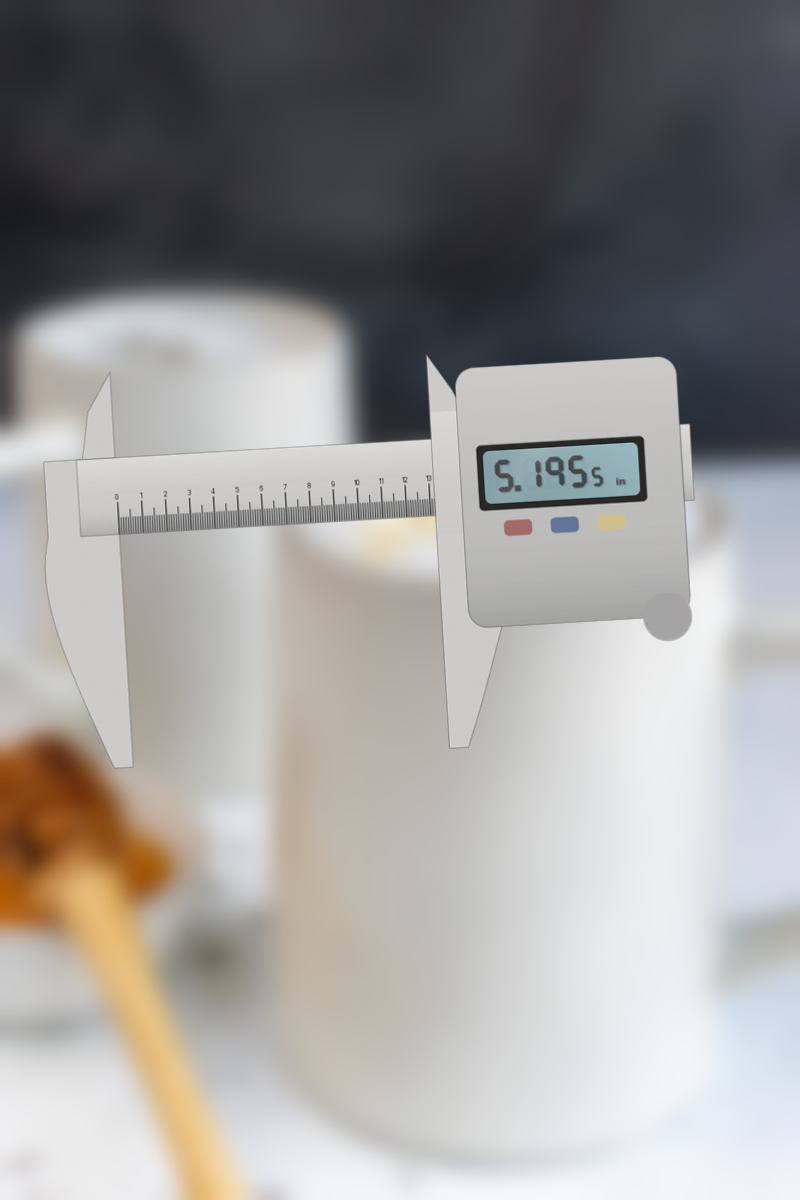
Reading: 5.1955 in
